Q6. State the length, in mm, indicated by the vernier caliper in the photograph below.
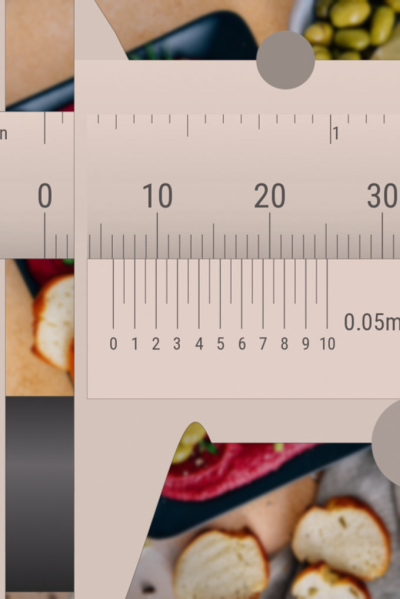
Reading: 6.1 mm
